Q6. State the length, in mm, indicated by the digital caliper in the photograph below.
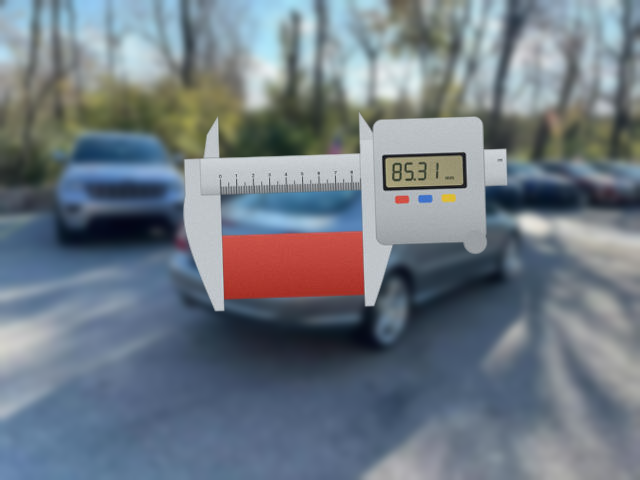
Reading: 85.31 mm
